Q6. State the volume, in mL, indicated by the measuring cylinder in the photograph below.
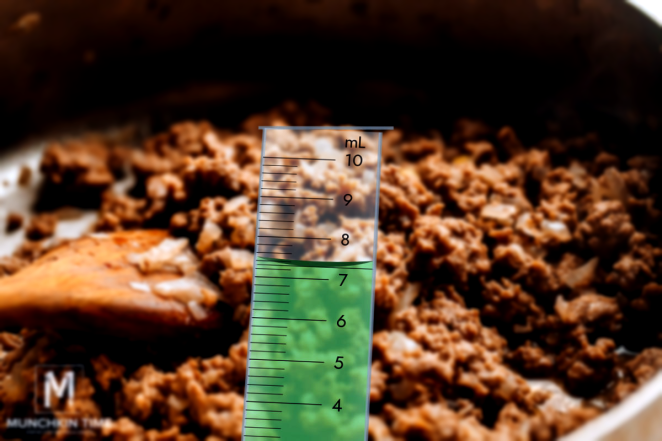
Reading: 7.3 mL
